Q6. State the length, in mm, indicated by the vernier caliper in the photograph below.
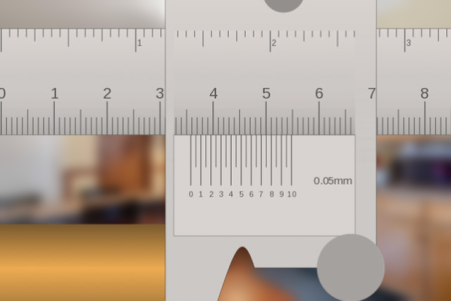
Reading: 35.8 mm
